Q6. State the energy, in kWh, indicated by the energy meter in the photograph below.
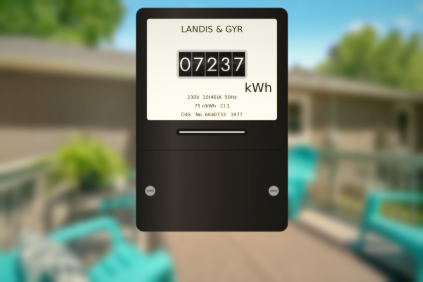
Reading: 7237 kWh
